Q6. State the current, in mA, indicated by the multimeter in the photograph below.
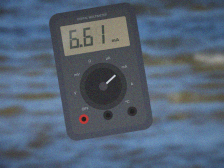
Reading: 6.61 mA
